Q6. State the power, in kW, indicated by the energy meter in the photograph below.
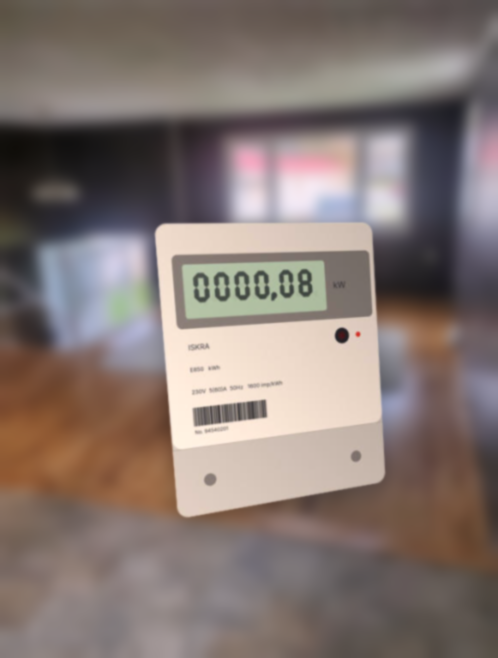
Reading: 0.08 kW
